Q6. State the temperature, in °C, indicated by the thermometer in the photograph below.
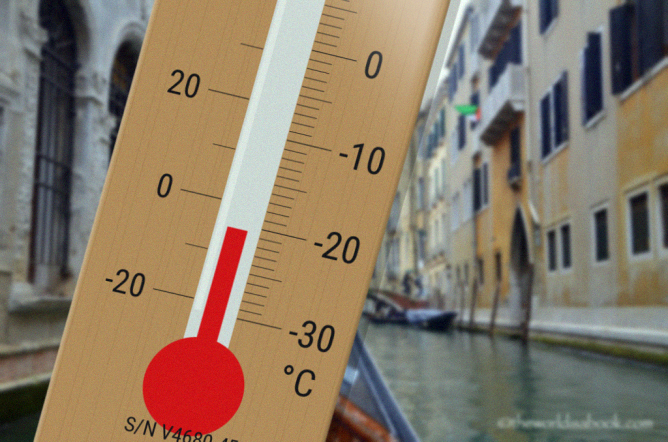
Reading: -20.5 °C
